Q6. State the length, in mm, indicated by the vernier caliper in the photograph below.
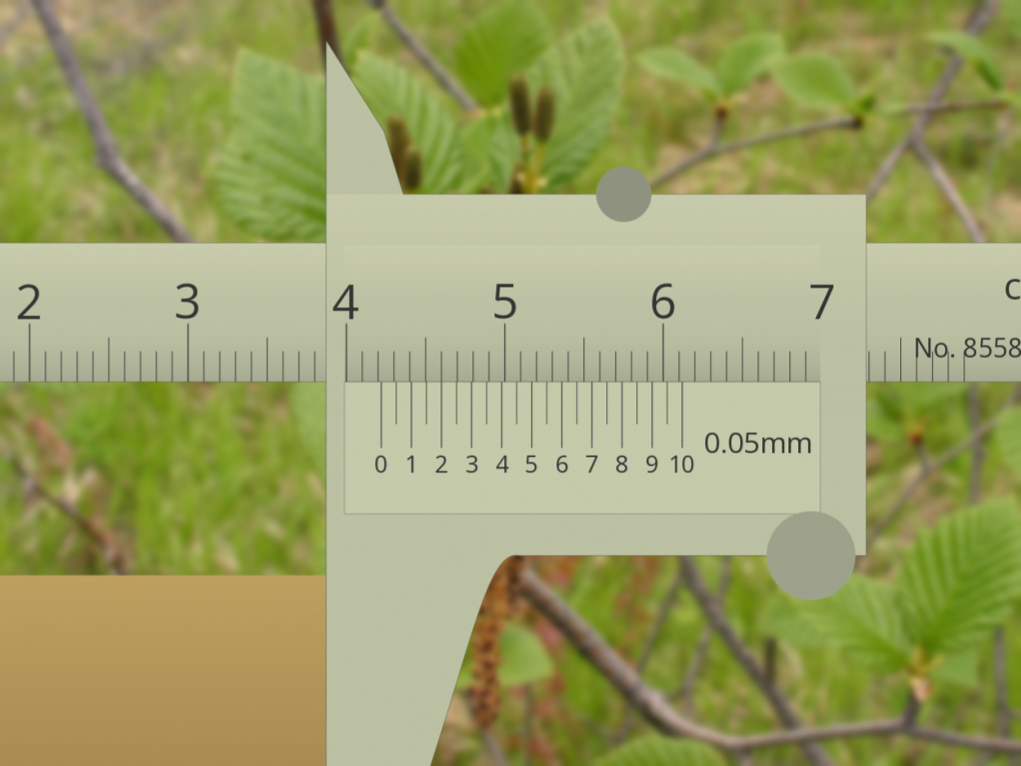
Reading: 42.2 mm
